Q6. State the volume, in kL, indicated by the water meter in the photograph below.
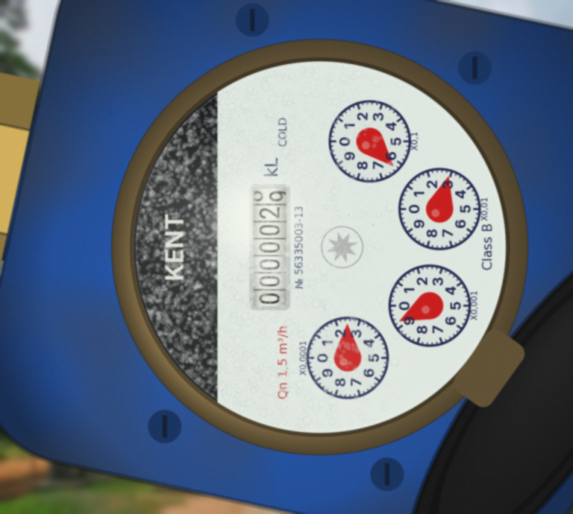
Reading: 28.6292 kL
